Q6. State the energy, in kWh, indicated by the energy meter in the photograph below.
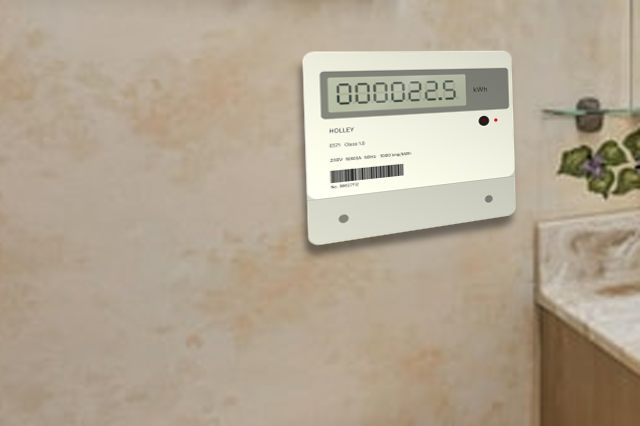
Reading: 22.5 kWh
